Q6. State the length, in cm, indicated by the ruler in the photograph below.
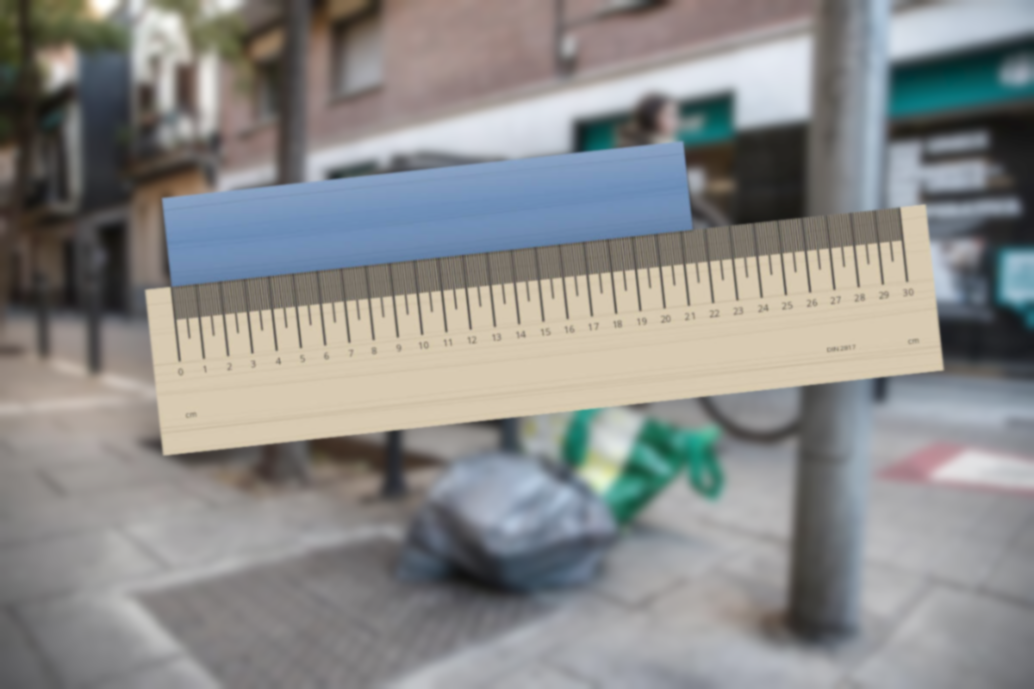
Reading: 21.5 cm
